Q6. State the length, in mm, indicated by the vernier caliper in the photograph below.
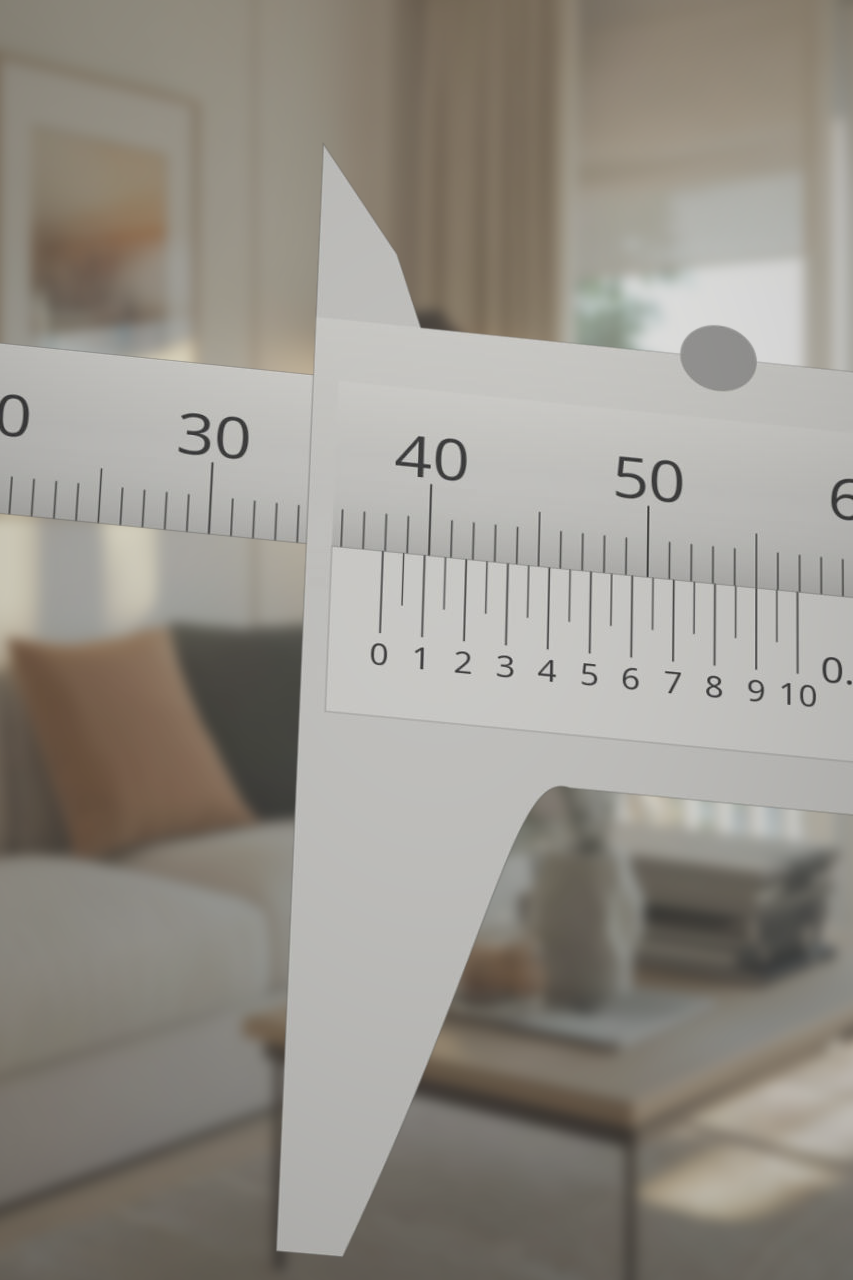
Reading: 37.9 mm
